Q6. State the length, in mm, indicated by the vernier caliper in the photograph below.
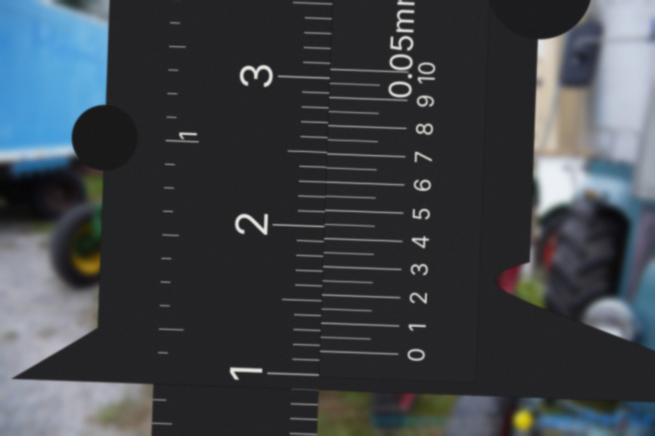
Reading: 11.6 mm
